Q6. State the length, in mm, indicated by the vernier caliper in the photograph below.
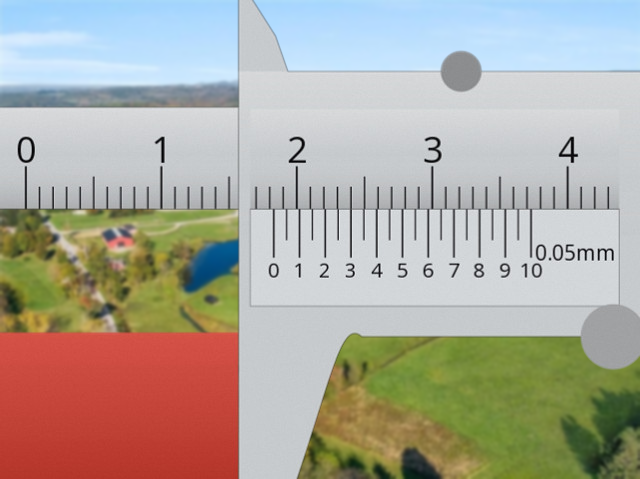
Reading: 18.3 mm
